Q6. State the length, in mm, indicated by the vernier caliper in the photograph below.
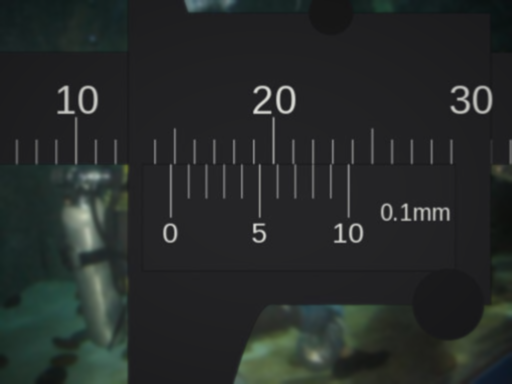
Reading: 14.8 mm
